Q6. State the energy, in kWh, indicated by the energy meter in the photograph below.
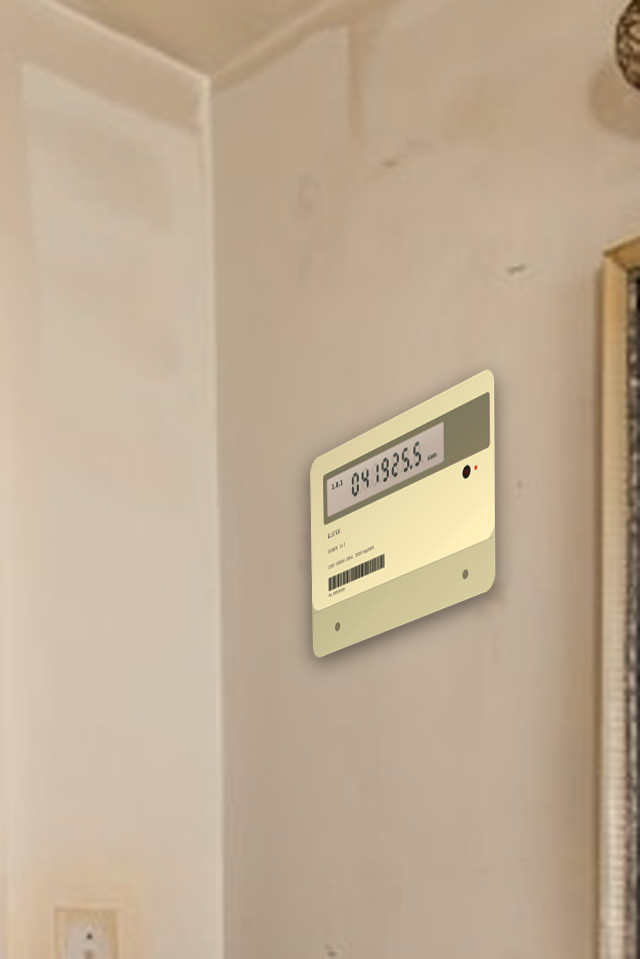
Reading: 41925.5 kWh
